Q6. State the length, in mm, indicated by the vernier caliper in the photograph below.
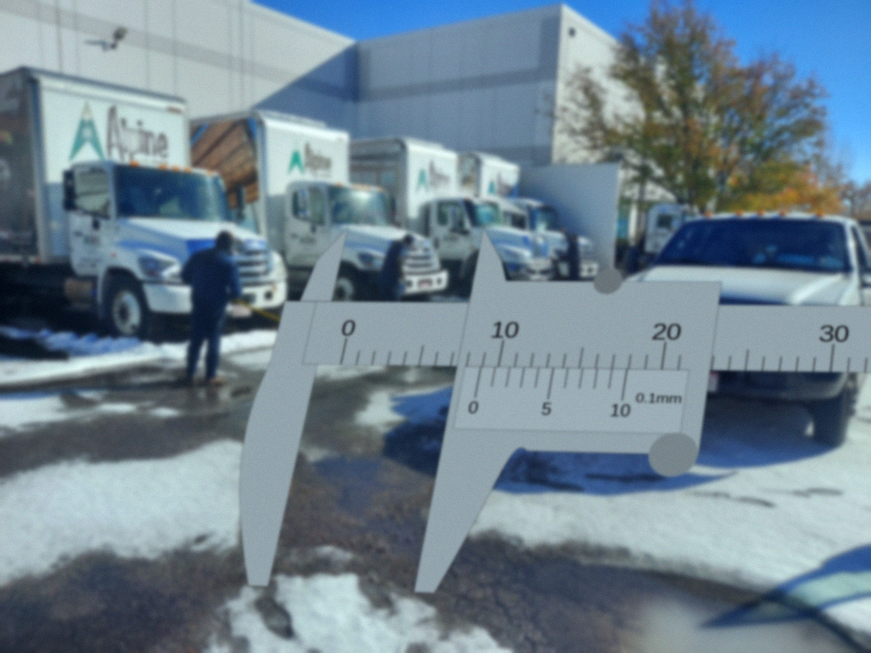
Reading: 8.9 mm
